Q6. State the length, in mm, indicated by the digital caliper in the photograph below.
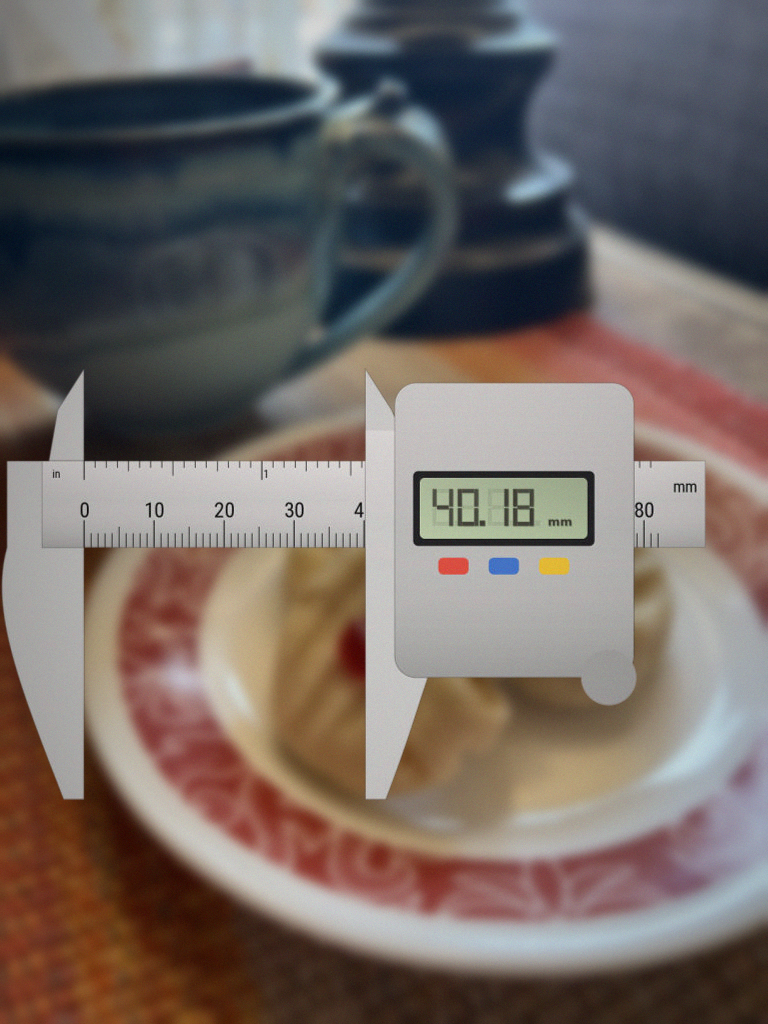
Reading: 40.18 mm
